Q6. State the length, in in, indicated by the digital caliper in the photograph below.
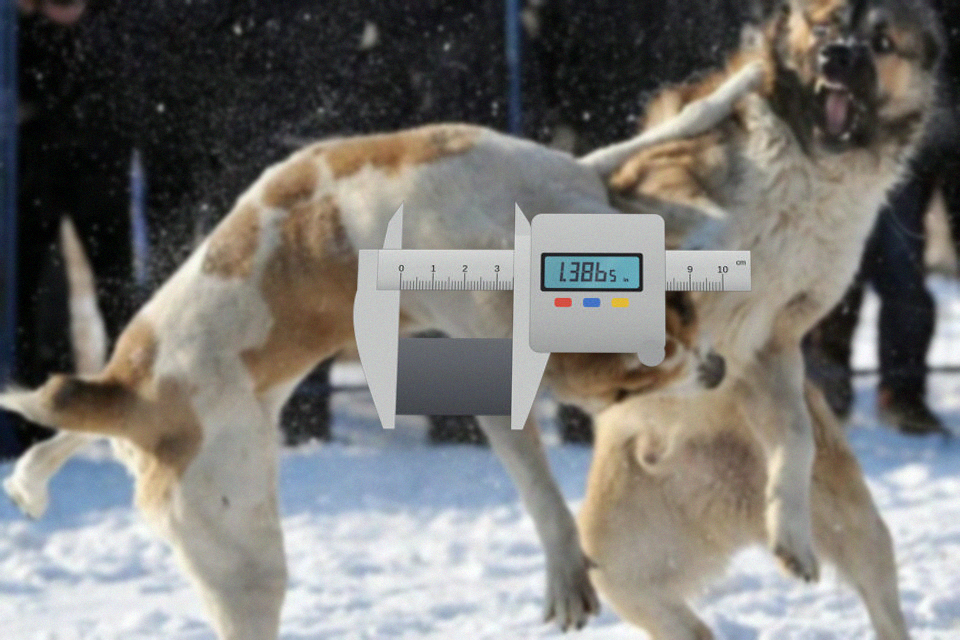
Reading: 1.3865 in
